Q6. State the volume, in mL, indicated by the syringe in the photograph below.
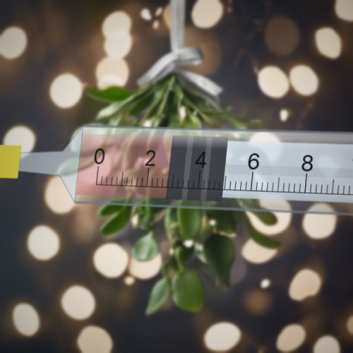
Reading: 2.8 mL
